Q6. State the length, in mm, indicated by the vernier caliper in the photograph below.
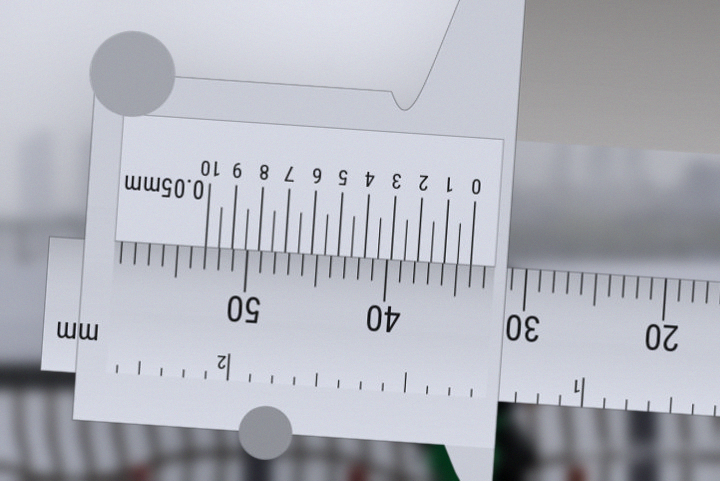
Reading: 34.0 mm
